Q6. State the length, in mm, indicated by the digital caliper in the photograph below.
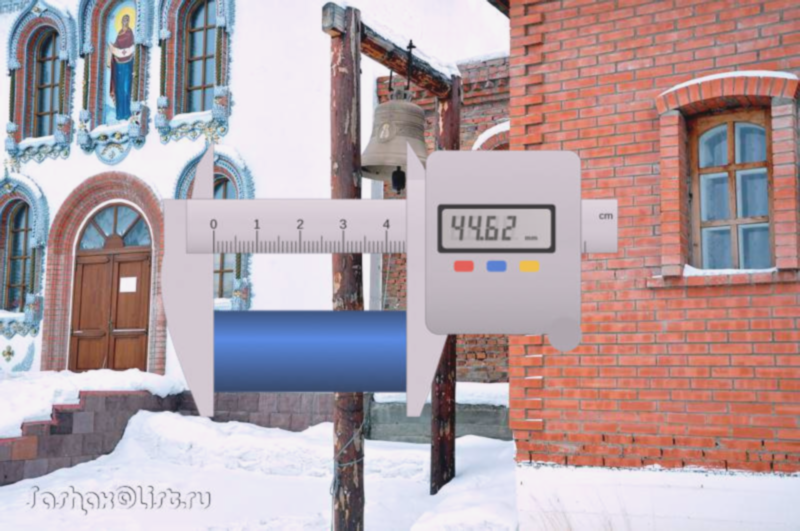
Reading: 44.62 mm
